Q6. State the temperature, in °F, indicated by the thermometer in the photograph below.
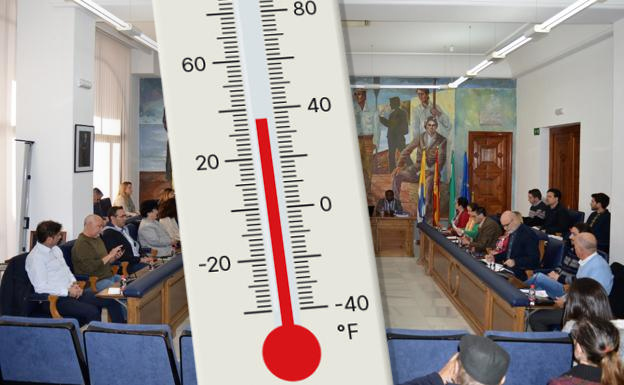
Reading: 36 °F
